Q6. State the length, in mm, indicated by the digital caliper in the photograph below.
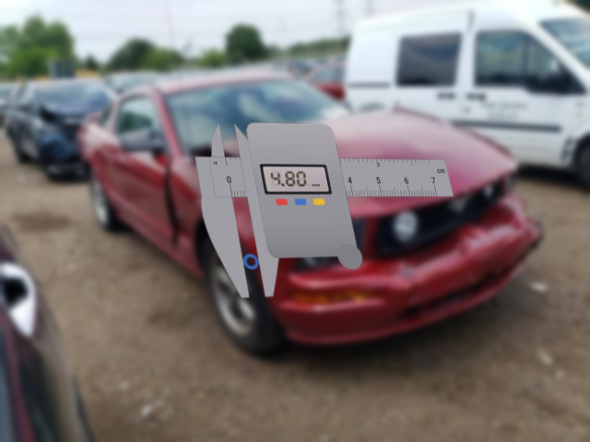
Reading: 4.80 mm
